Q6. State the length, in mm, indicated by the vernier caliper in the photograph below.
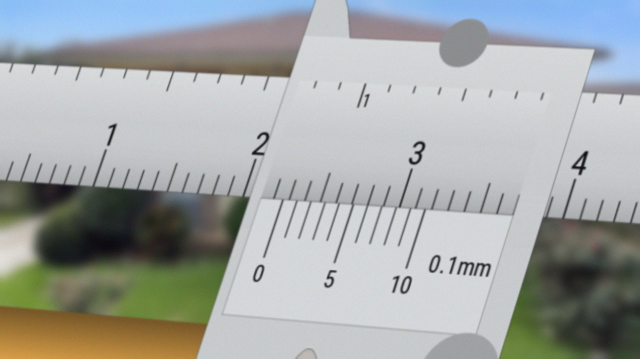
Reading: 22.6 mm
